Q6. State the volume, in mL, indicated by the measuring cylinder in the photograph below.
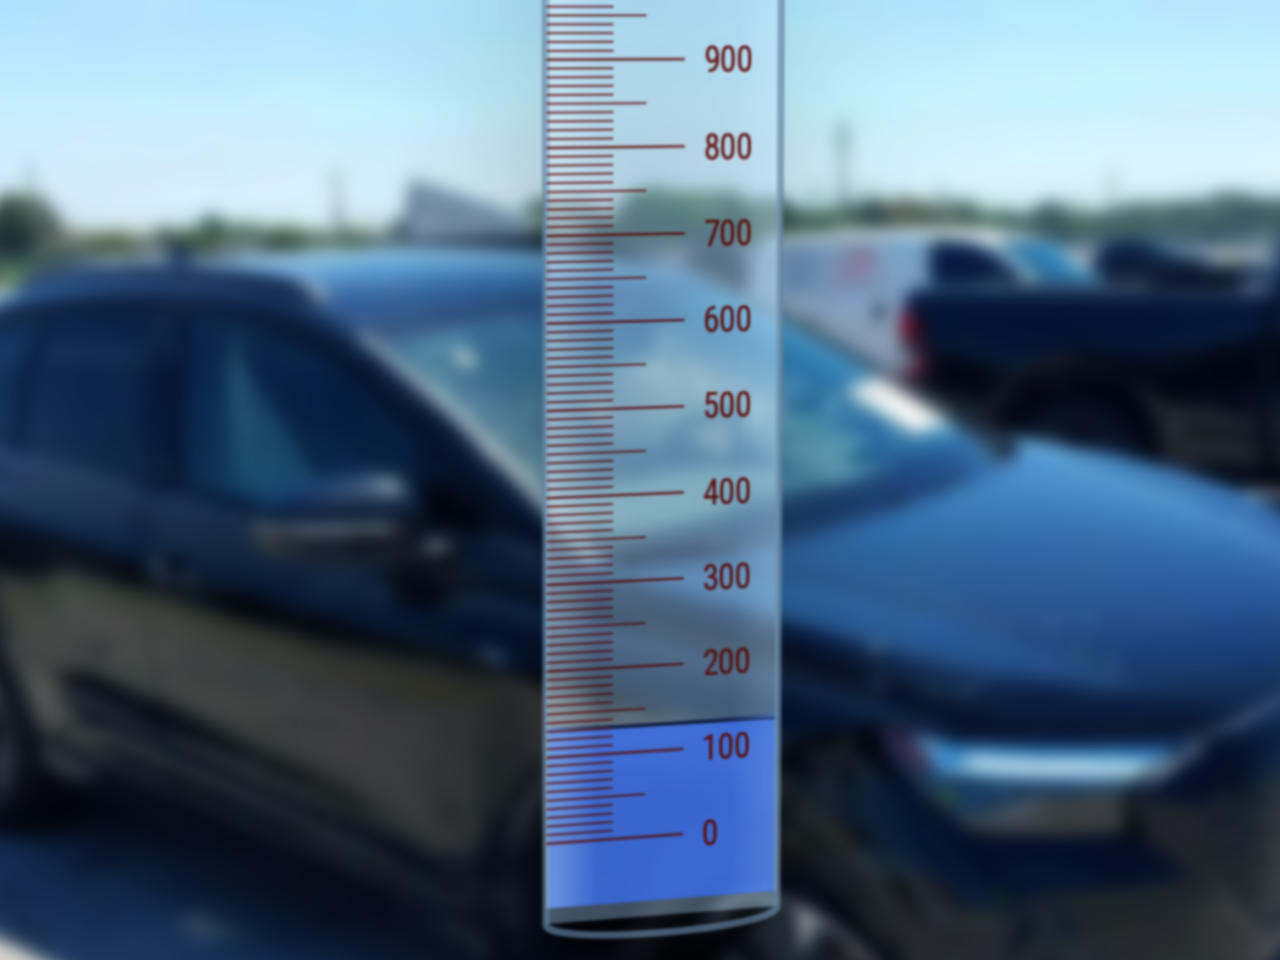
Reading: 130 mL
